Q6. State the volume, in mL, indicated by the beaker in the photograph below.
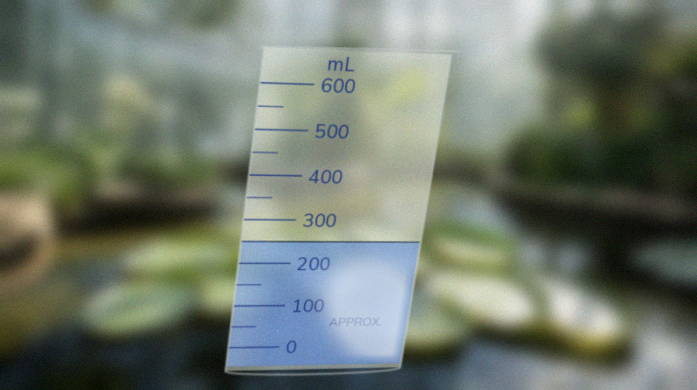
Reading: 250 mL
